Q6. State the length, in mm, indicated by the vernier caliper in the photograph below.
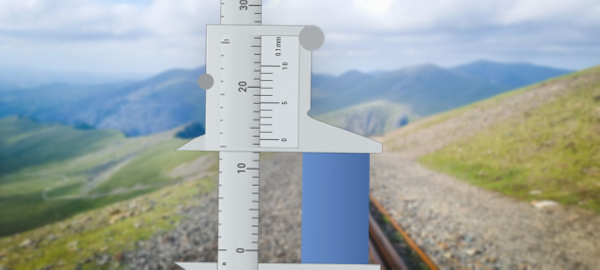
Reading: 13.6 mm
